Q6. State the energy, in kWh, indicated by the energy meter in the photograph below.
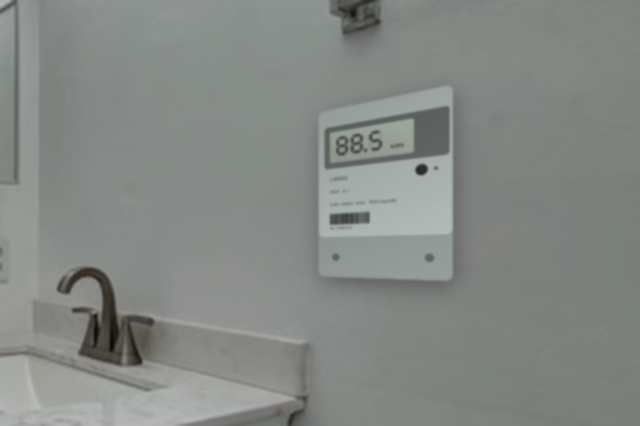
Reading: 88.5 kWh
